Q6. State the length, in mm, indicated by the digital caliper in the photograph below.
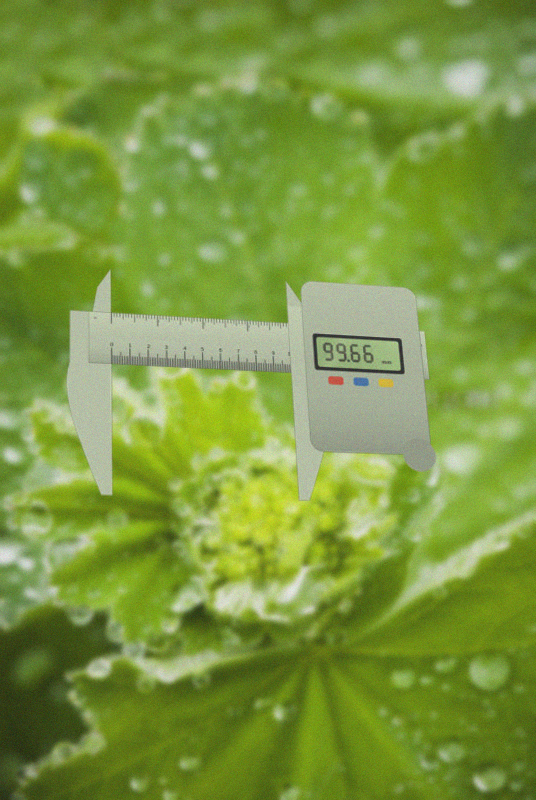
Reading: 99.66 mm
